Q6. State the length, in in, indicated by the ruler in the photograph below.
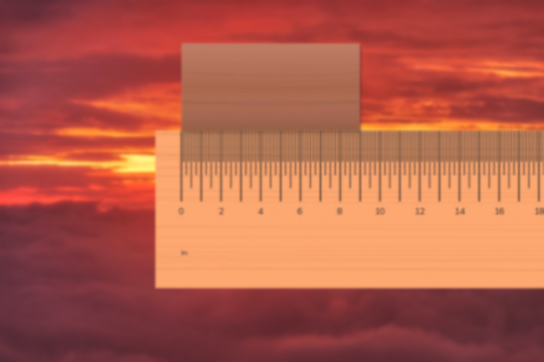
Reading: 9 in
